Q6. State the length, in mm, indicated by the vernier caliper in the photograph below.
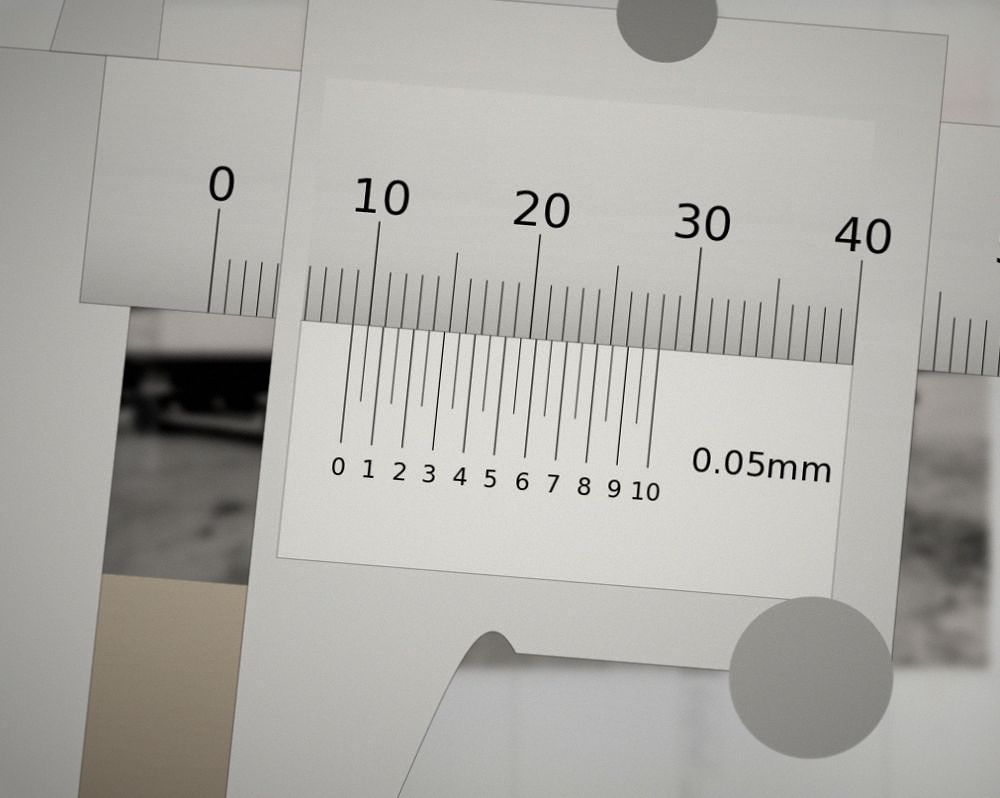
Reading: 9.0 mm
